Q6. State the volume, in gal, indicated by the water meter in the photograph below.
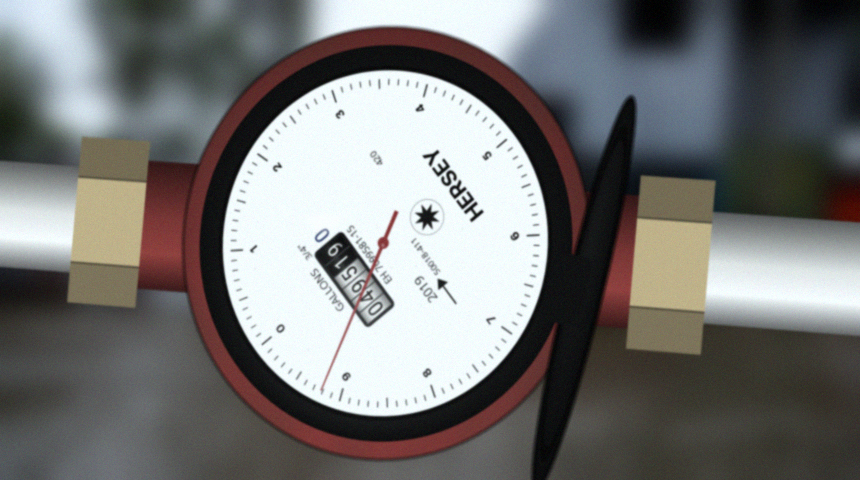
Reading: 495189.2 gal
